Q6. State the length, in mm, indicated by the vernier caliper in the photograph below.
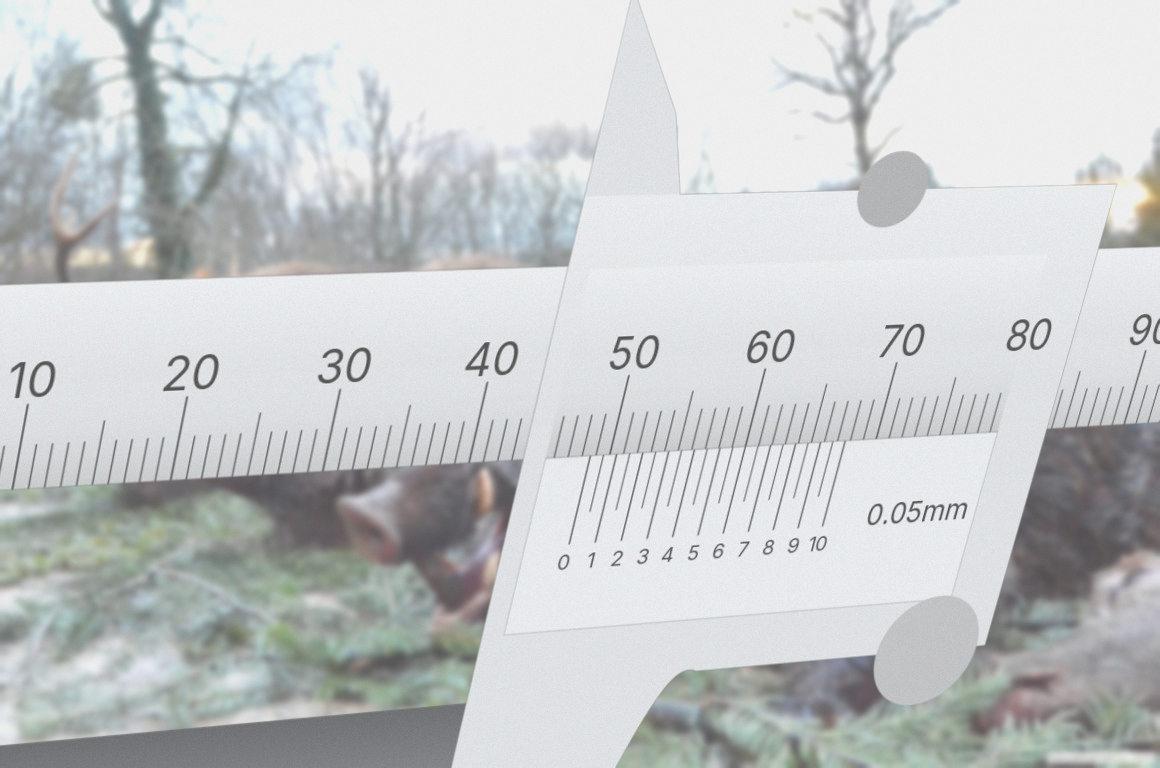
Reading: 48.6 mm
